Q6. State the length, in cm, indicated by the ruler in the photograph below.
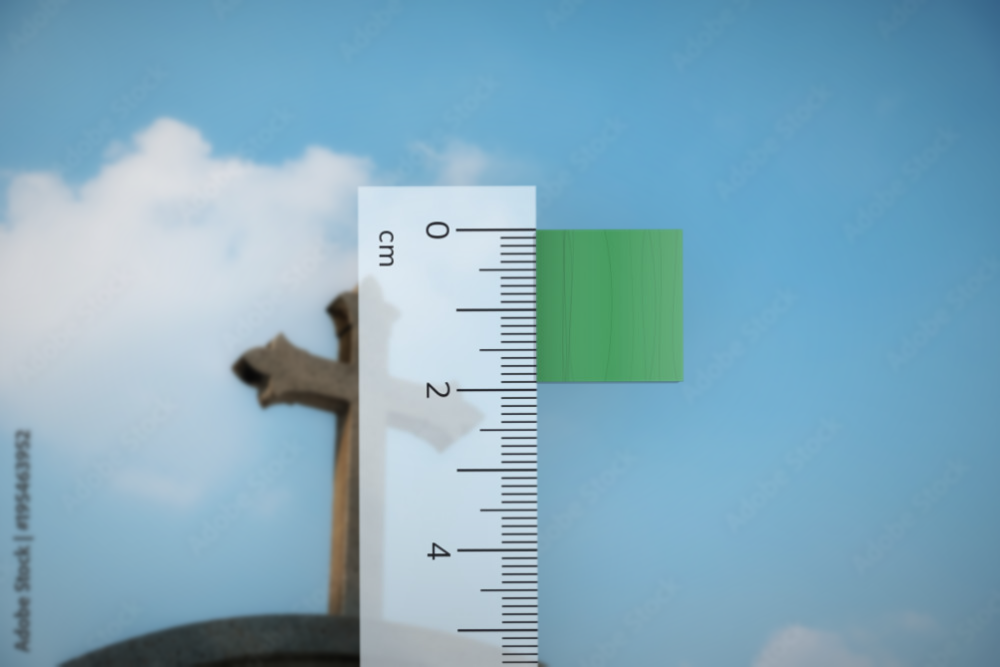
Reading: 1.9 cm
